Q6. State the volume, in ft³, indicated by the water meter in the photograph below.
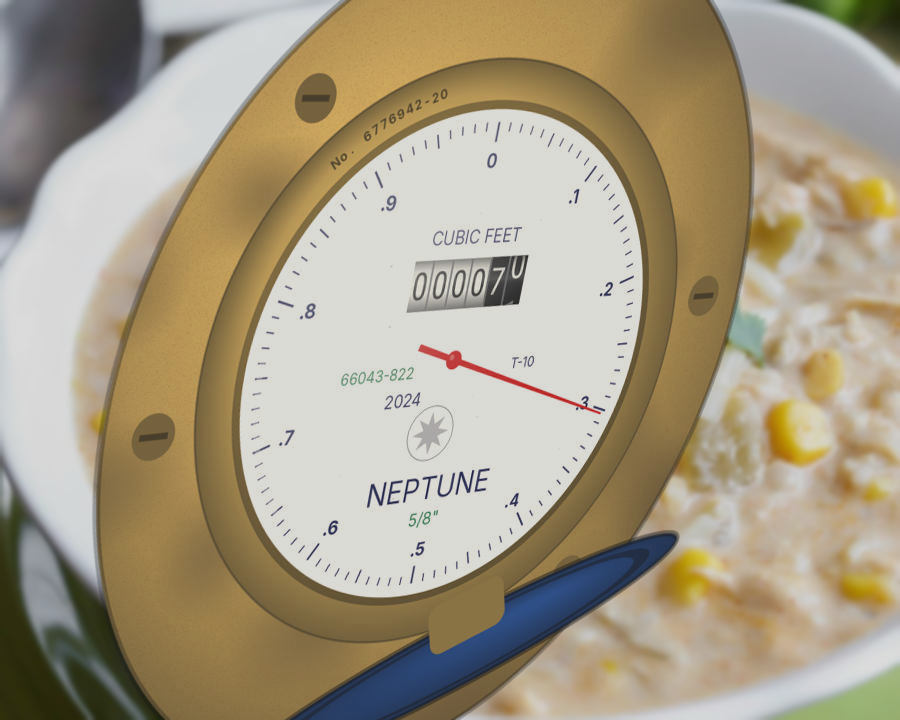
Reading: 70.30 ft³
